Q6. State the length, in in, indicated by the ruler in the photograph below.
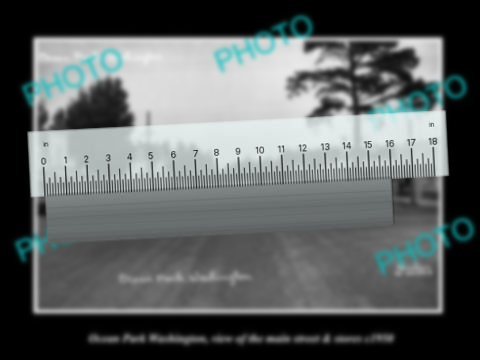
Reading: 16 in
